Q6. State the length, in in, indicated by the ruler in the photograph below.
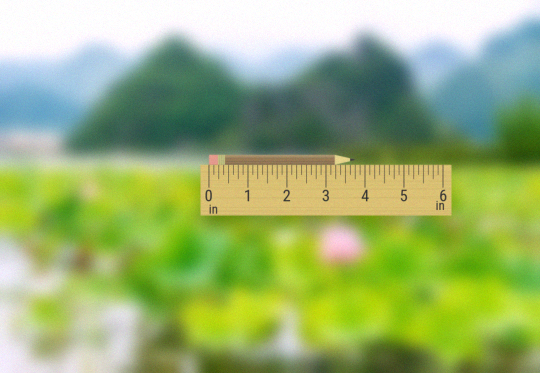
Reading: 3.75 in
